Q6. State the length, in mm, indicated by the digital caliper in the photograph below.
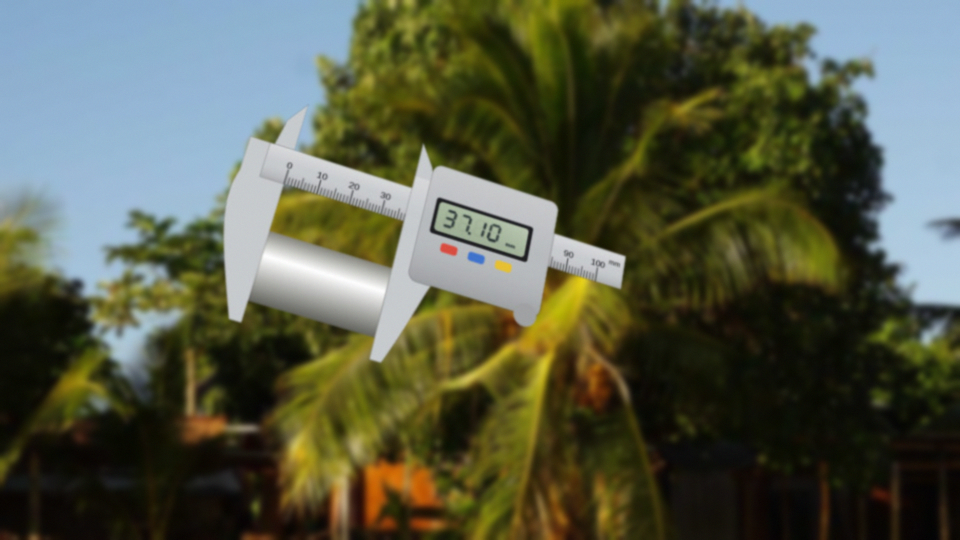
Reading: 37.10 mm
